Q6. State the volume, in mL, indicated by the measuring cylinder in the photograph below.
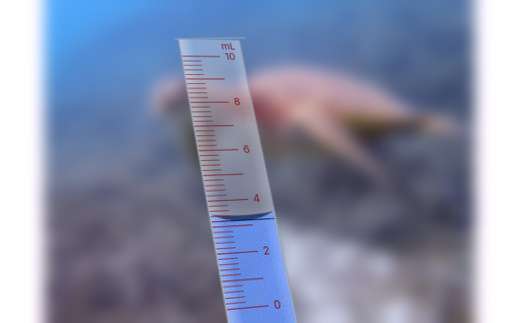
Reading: 3.2 mL
